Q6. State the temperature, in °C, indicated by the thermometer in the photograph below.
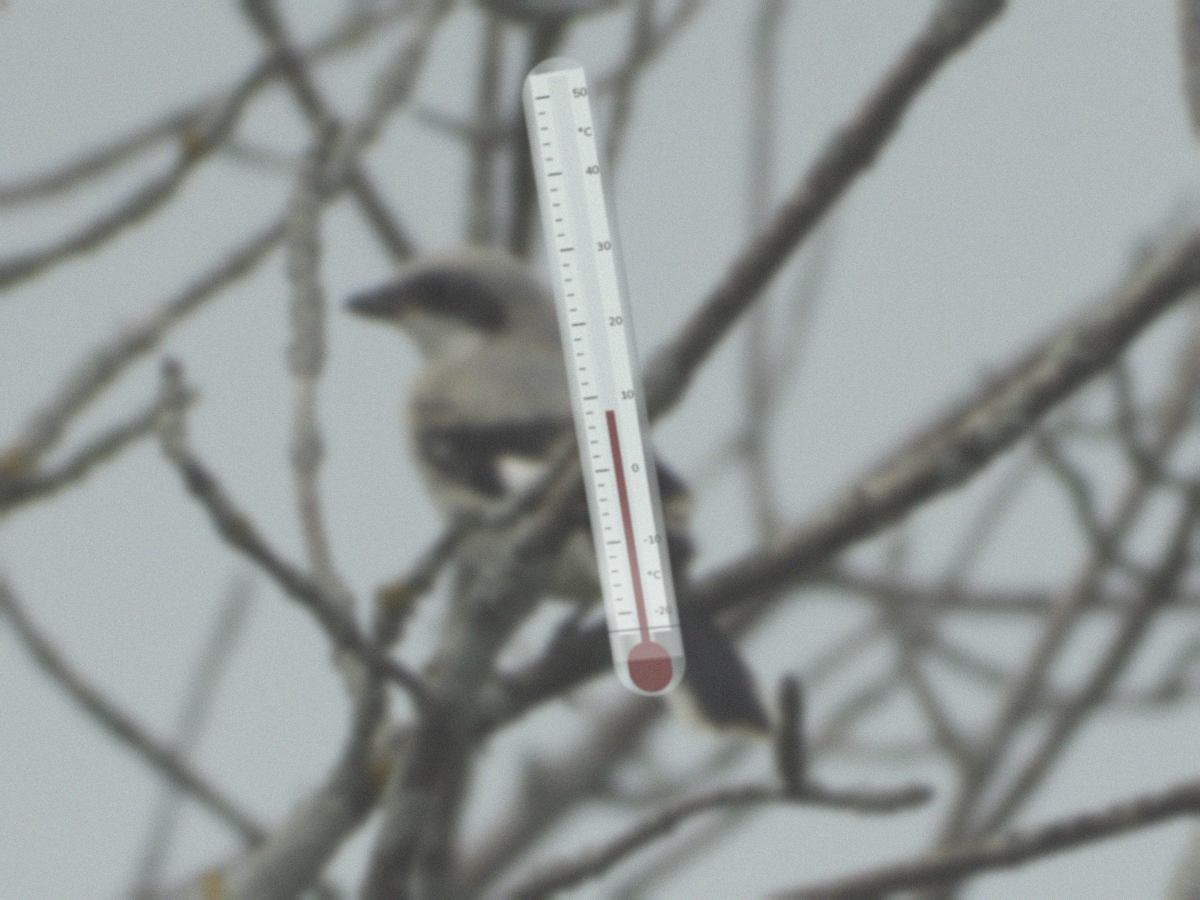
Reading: 8 °C
